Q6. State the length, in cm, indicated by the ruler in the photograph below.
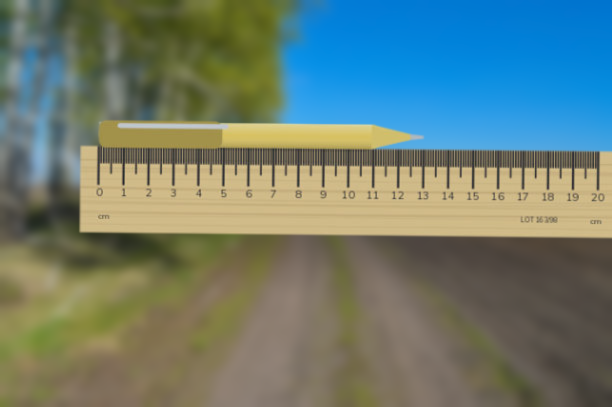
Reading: 13 cm
